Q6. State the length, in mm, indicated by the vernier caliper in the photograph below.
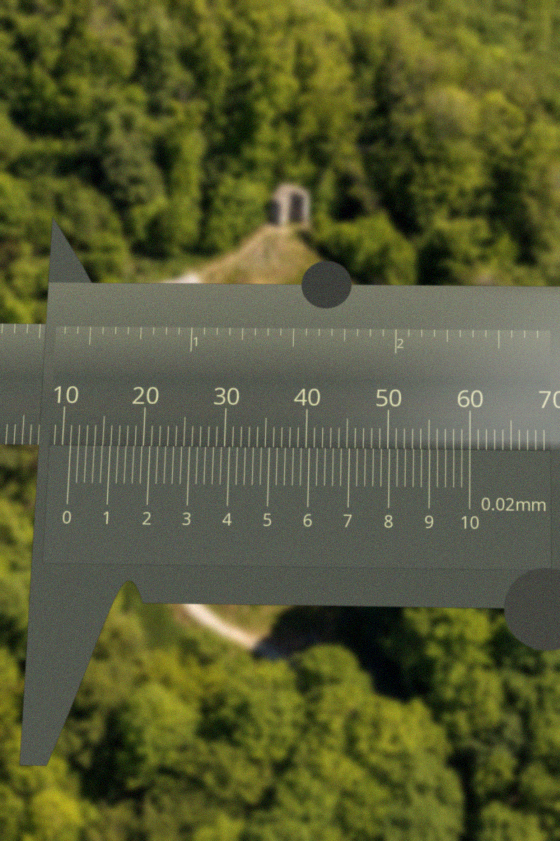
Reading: 11.0 mm
